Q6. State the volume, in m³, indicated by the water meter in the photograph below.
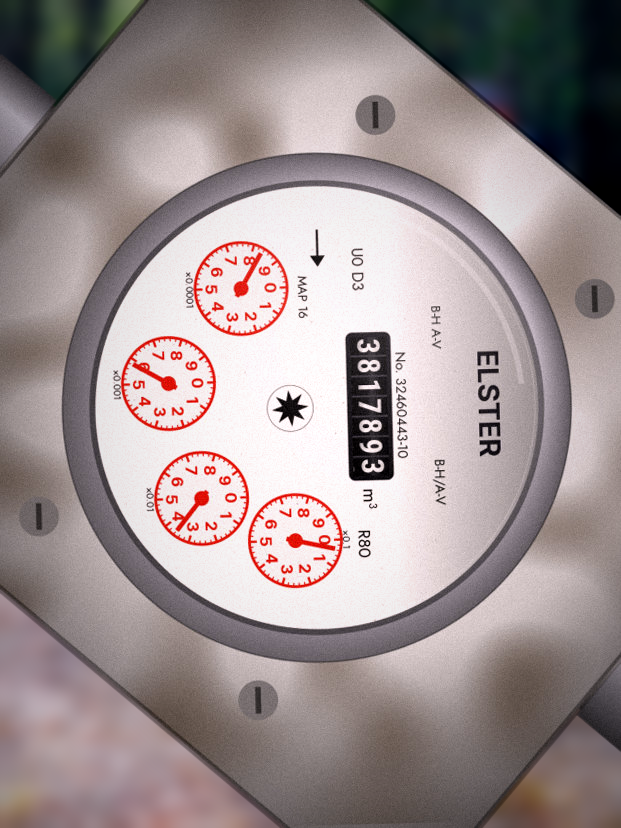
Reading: 3817893.0358 m³
